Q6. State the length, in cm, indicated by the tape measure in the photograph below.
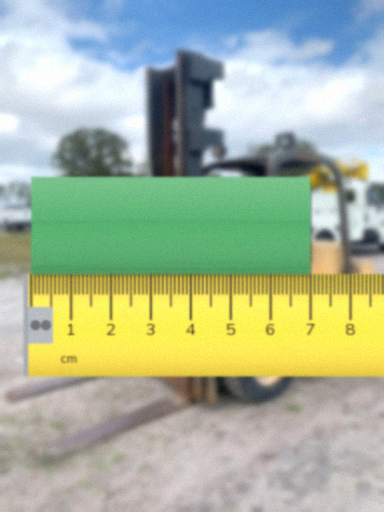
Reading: 7 cm
